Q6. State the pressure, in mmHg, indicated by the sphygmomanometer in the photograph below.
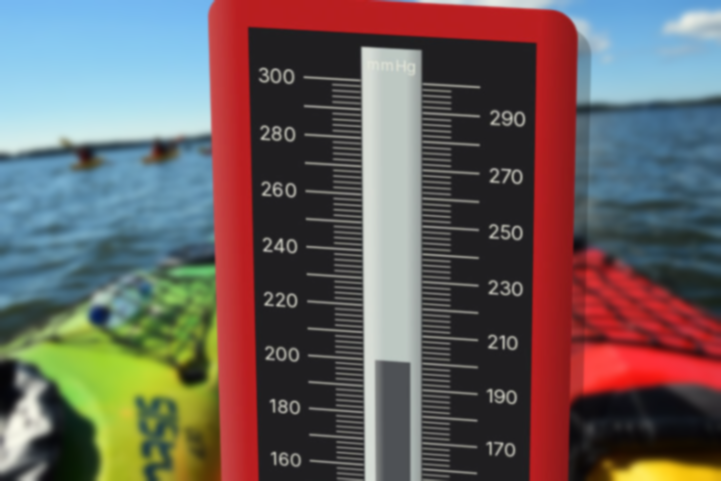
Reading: 200 mmHg
